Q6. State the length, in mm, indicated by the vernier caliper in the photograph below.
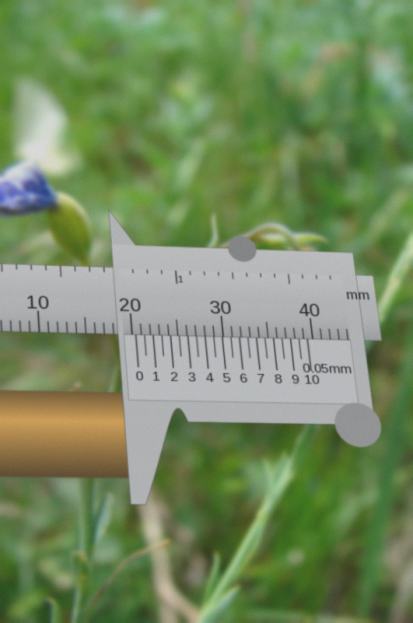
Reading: 20.4 mm
